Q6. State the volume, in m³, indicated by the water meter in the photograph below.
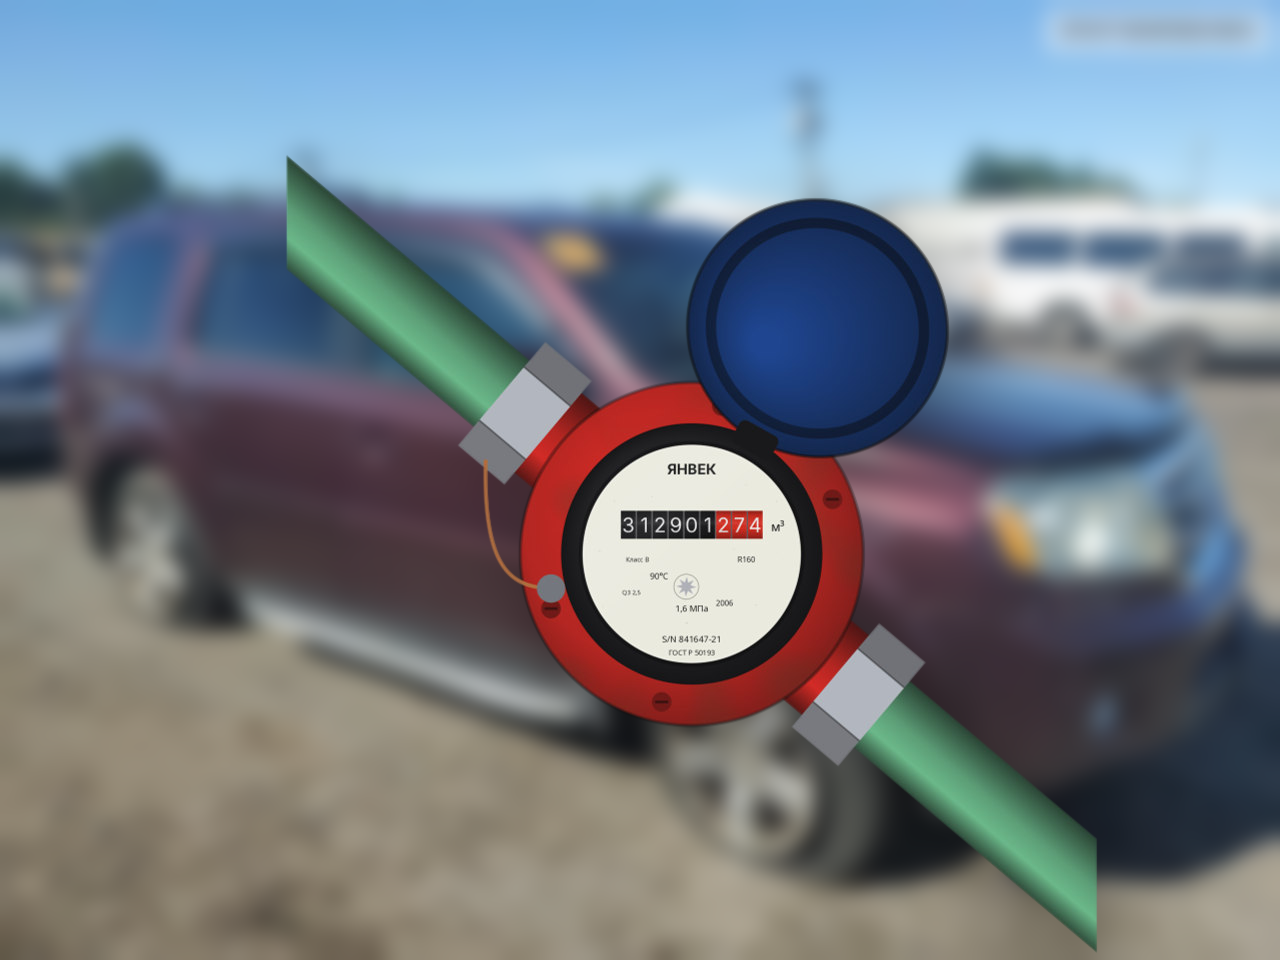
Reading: 312901.274 m³
